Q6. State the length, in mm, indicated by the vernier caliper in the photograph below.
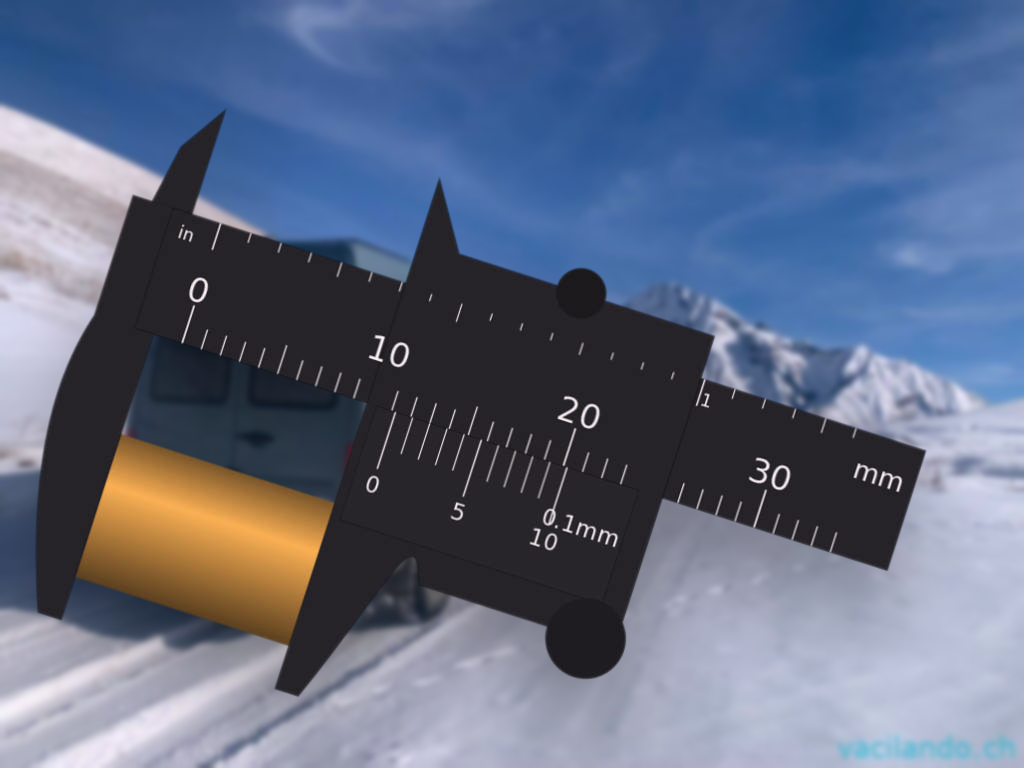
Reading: 11.2 mm
